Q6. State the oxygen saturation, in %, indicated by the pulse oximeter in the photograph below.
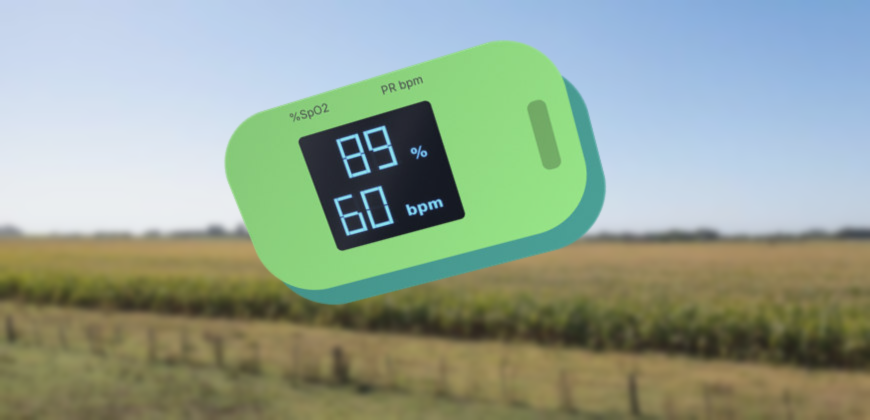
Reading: 89 %
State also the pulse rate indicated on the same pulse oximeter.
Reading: 60 bpm
